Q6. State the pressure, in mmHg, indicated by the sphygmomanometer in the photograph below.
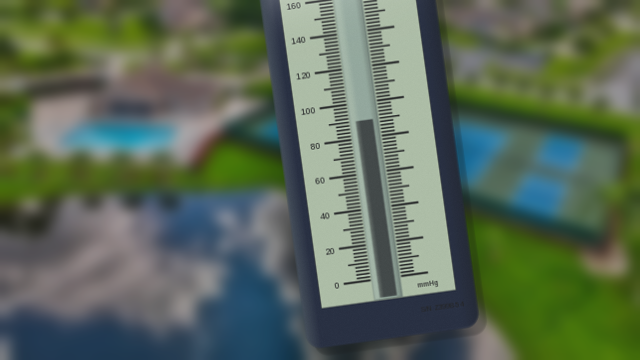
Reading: 90 mmHg
